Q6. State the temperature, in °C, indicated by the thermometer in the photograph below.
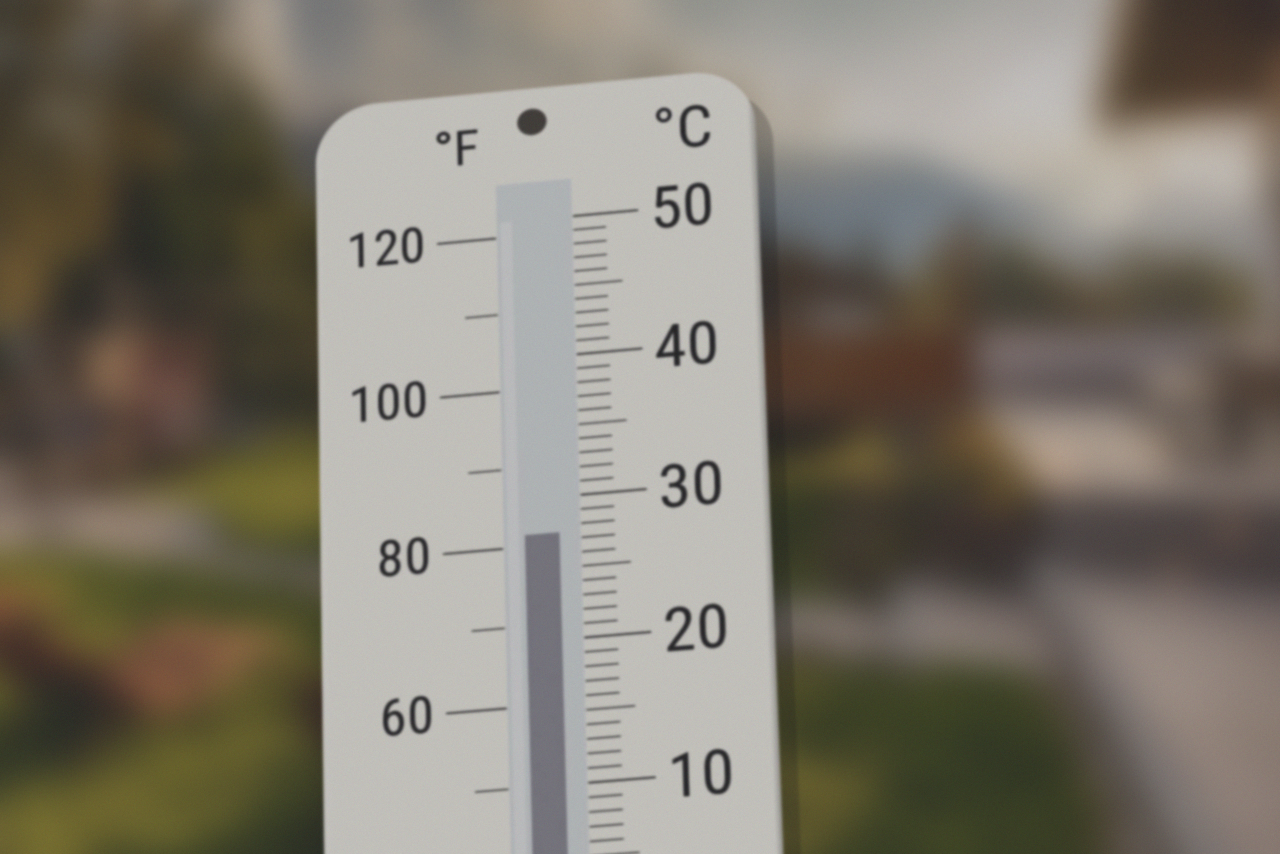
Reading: 27.5 °C
